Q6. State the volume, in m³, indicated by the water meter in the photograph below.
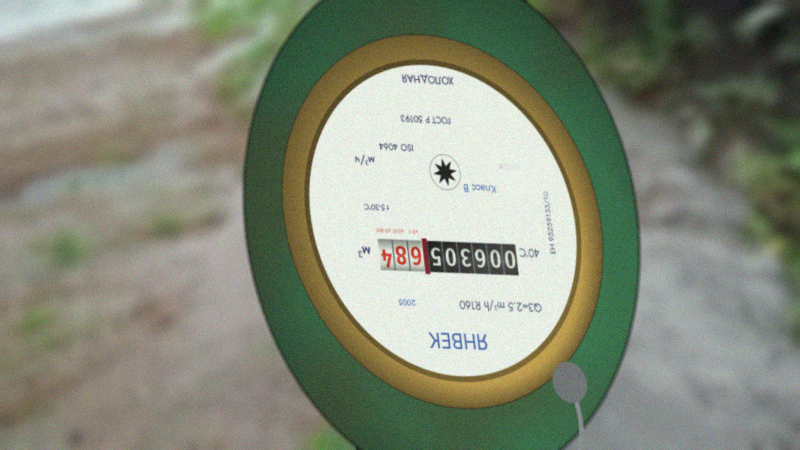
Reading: 6305.684 m³
